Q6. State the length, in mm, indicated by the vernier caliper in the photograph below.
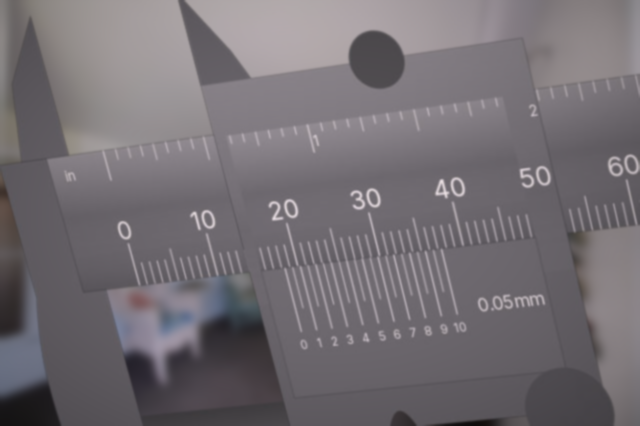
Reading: 18.4 mm
